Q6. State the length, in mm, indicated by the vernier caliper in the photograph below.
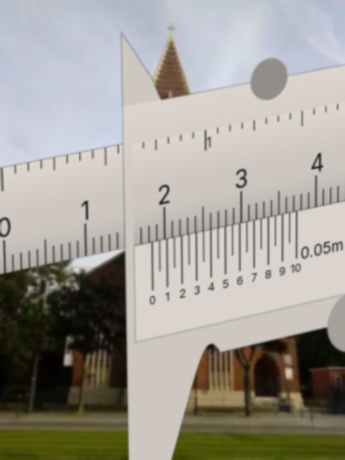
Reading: 18.4 mm
